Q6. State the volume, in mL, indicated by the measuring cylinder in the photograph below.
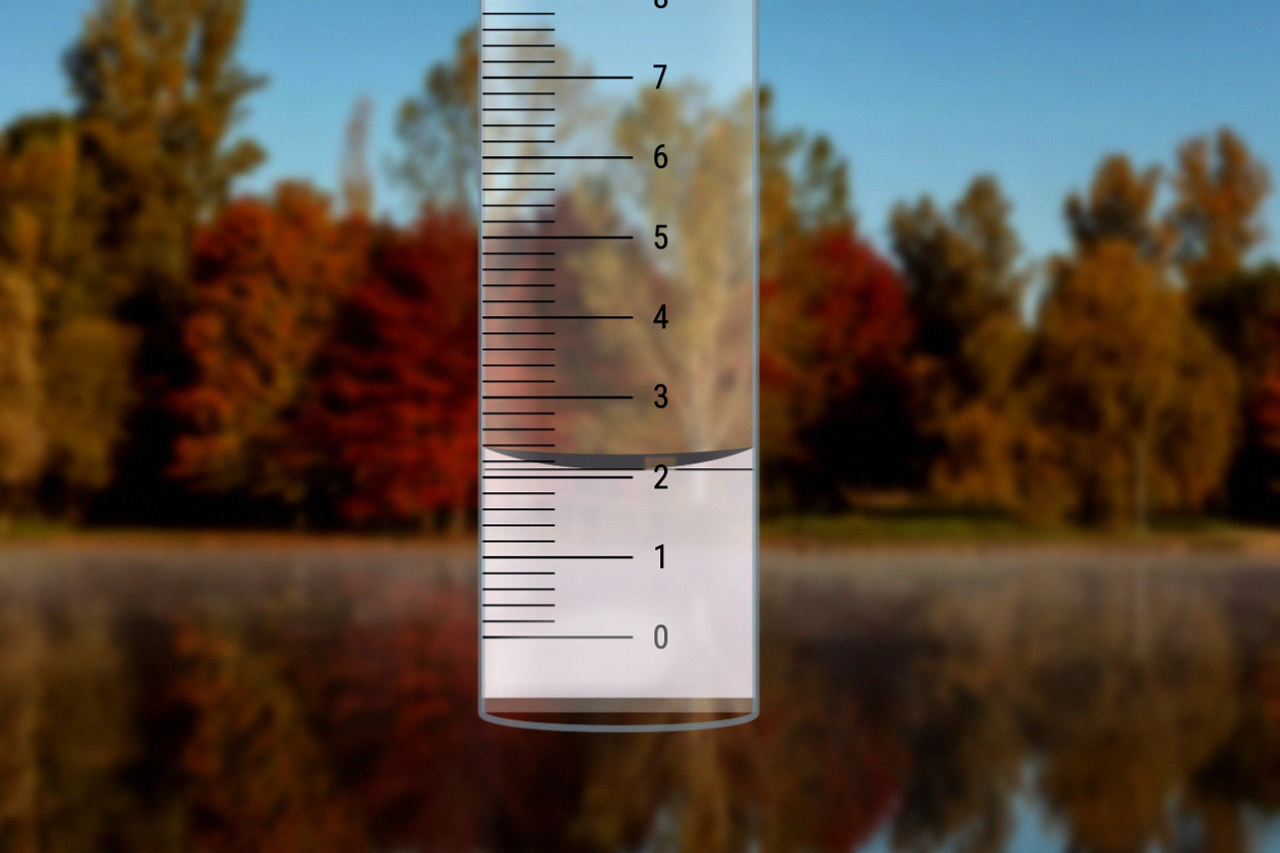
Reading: 2.1 mL
